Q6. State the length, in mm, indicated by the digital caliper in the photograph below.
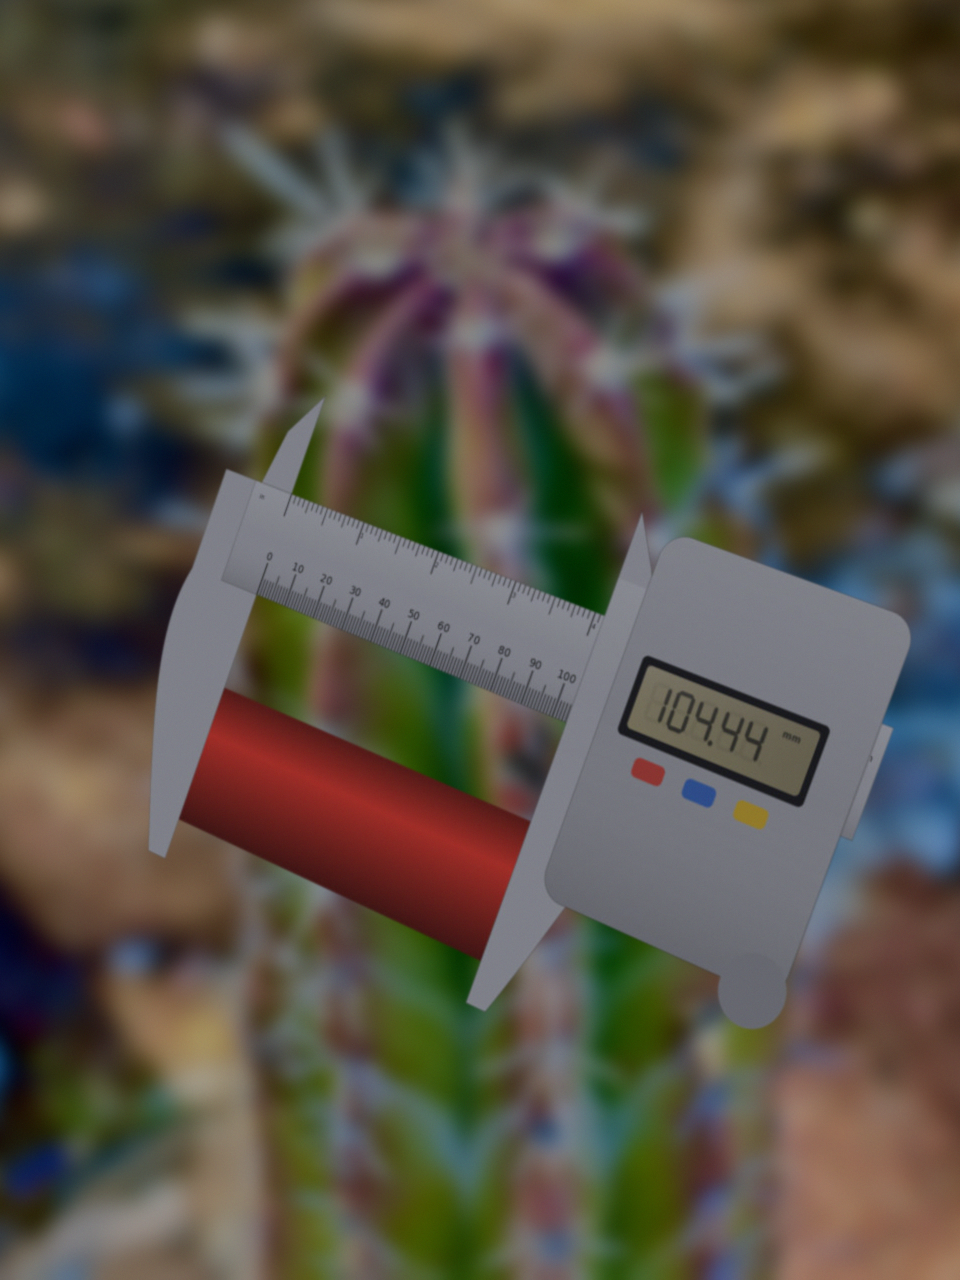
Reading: 104.44 mm
